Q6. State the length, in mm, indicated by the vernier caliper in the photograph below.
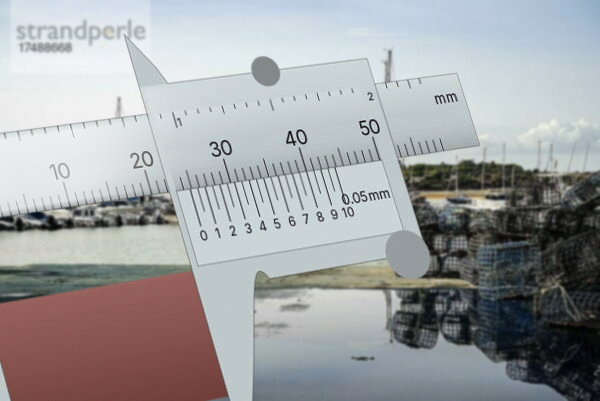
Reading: 24.8 mm
